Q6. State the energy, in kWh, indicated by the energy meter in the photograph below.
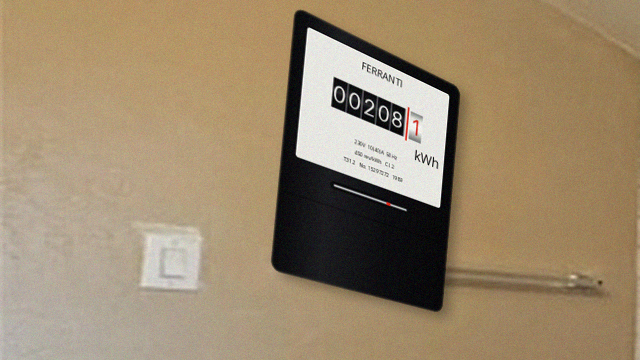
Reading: 208.1 kWh
